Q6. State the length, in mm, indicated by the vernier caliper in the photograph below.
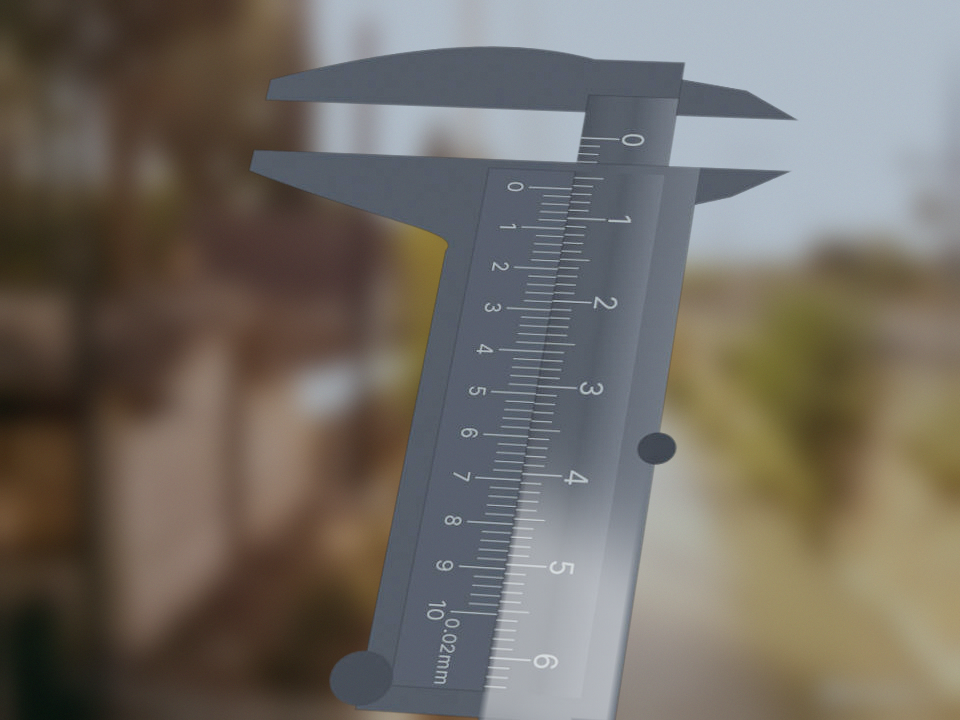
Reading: 6.4 mm
